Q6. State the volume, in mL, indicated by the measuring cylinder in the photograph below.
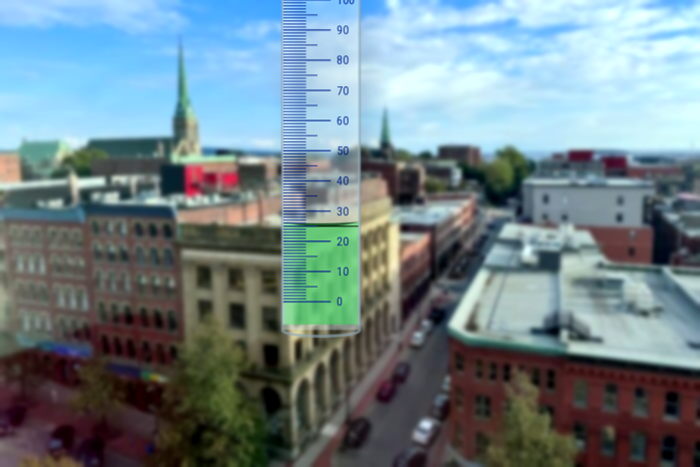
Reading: 25 mL
